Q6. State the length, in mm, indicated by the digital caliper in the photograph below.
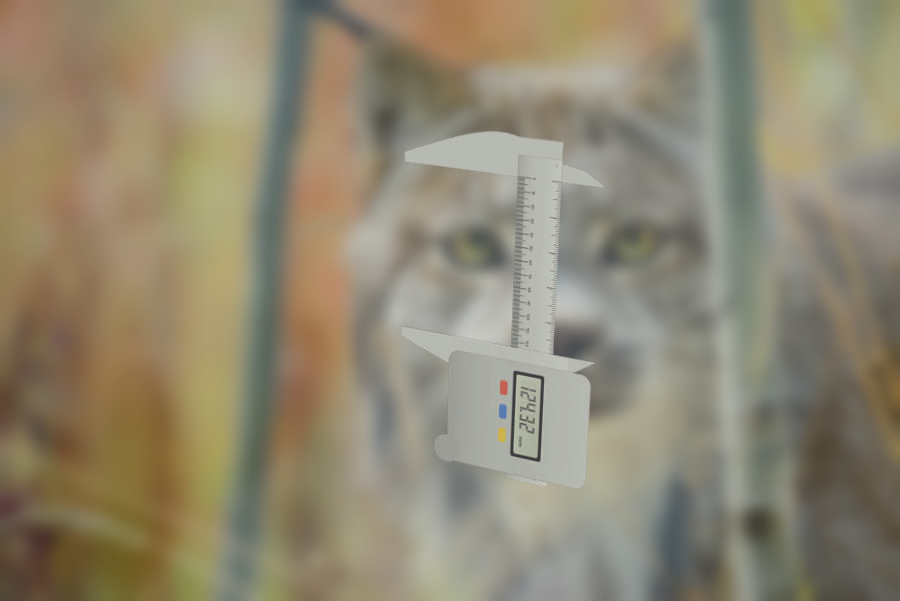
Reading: 124.32 mm
